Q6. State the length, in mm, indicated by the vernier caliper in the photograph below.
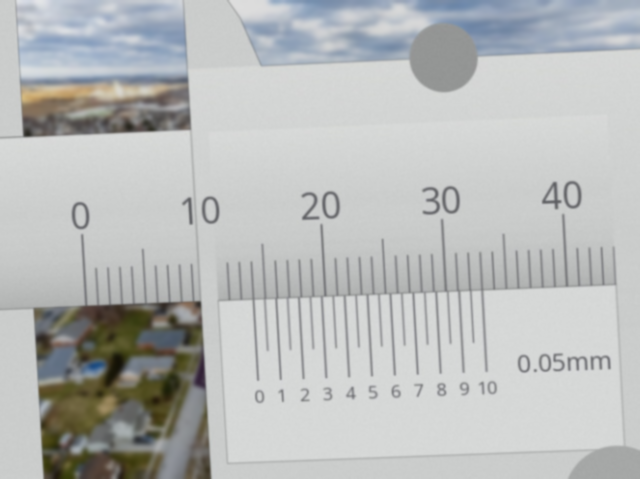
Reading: 14.0 mm
